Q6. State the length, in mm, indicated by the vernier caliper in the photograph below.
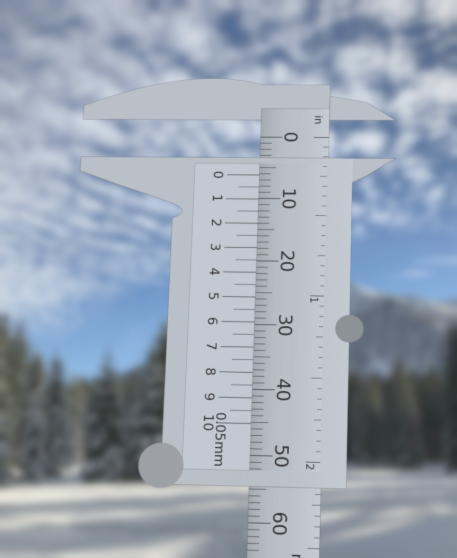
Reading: 6.2 mm
